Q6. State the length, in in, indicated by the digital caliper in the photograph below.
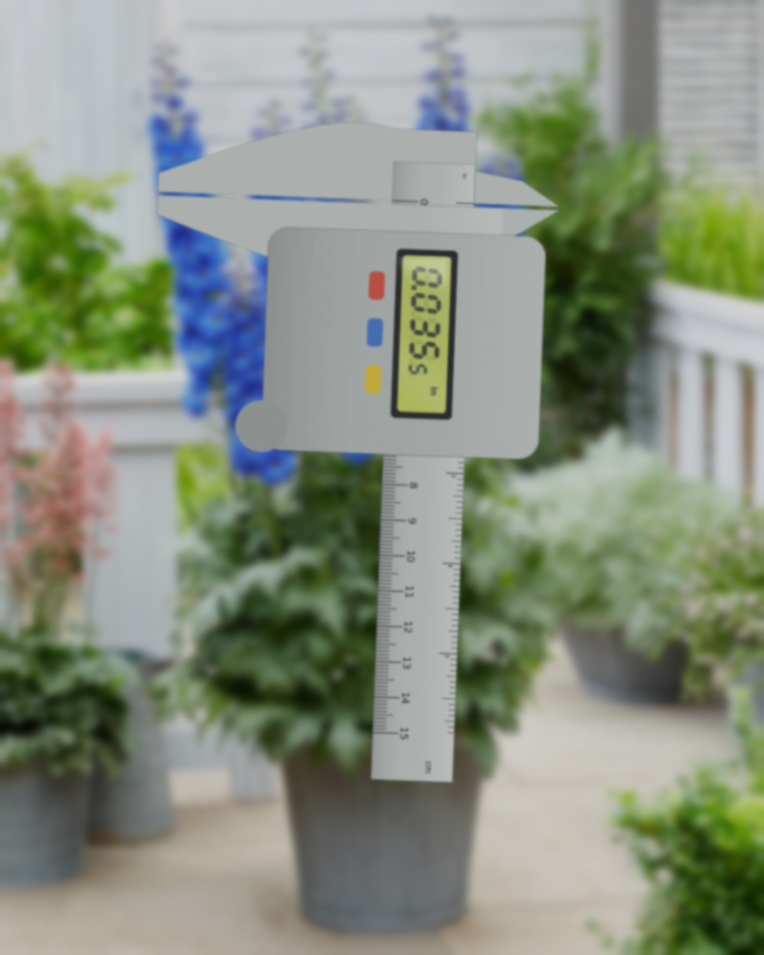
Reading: 0.0355 in
